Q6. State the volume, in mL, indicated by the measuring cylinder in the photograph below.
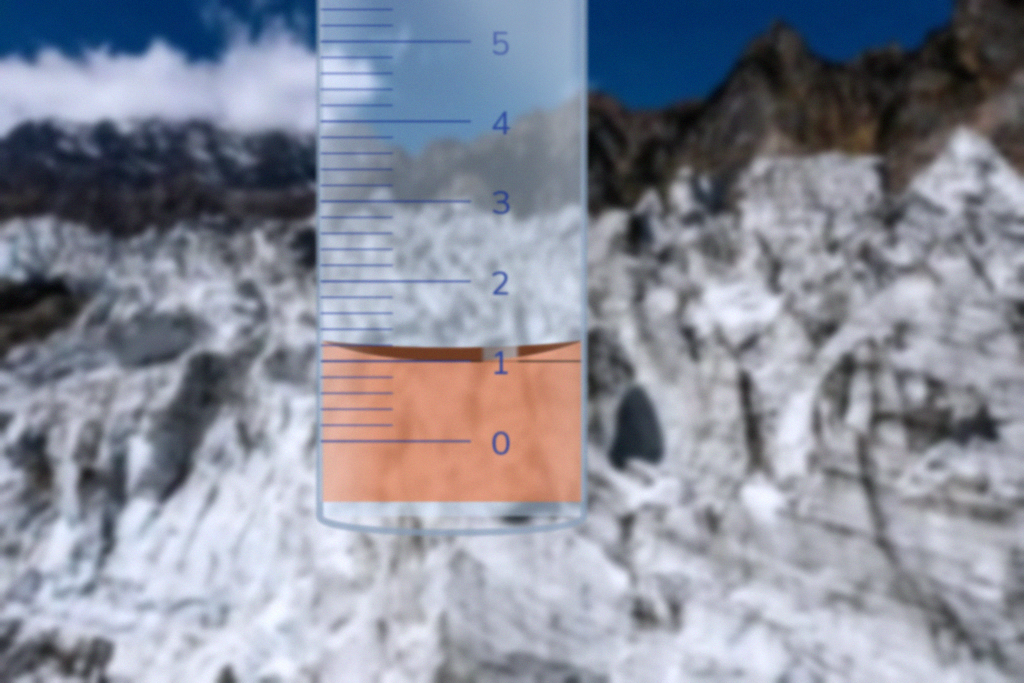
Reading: 1 mL
